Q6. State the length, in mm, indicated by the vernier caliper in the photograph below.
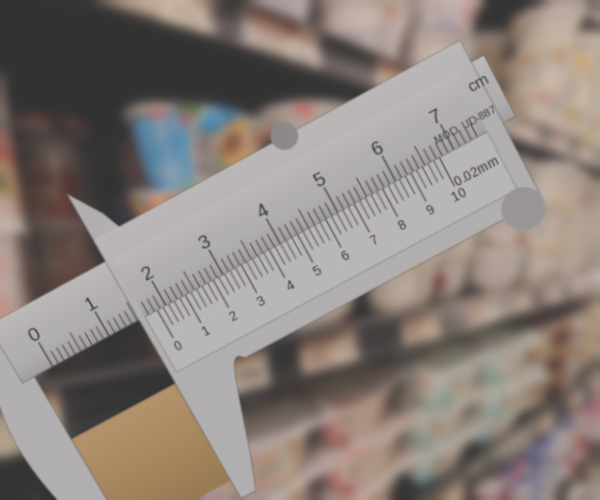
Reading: 18.5 mm
